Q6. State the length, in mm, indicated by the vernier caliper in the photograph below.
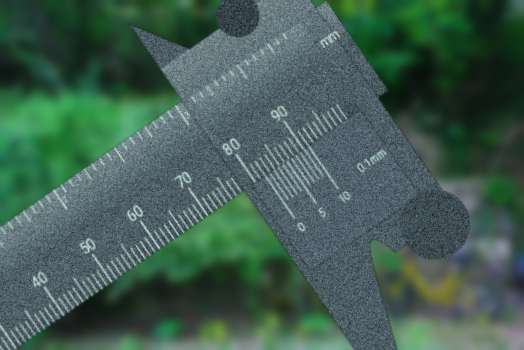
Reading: 82.0 mm
